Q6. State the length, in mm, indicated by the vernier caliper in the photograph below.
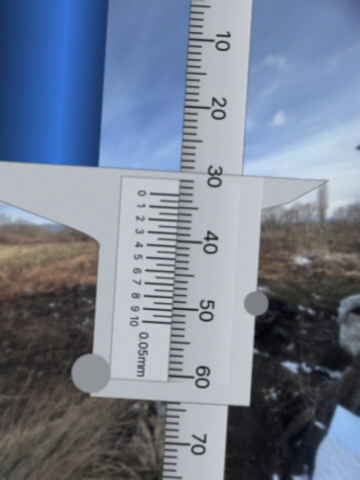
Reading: 33.2 mm
